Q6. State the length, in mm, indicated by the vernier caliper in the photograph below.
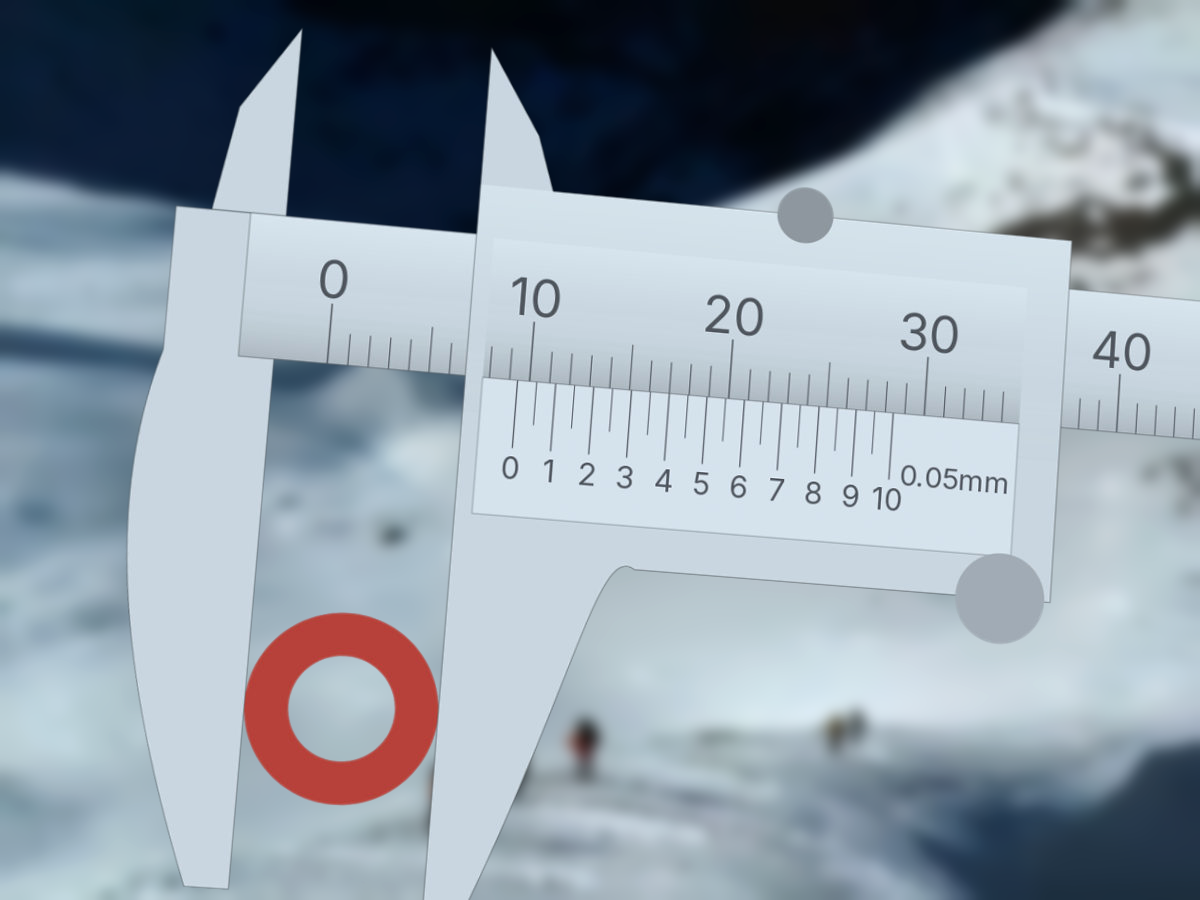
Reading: 9.4 mm
